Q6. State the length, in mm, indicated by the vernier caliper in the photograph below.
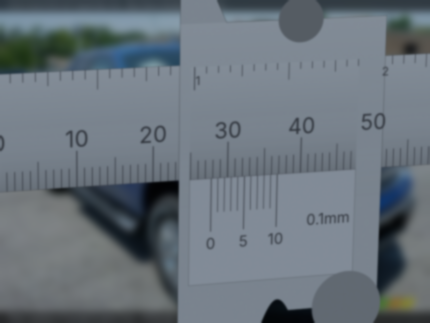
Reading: 27.8 mm
